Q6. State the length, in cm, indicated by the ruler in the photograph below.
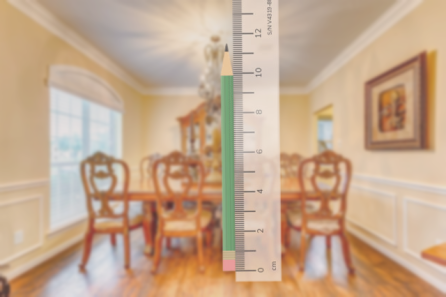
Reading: 11.5 cm
